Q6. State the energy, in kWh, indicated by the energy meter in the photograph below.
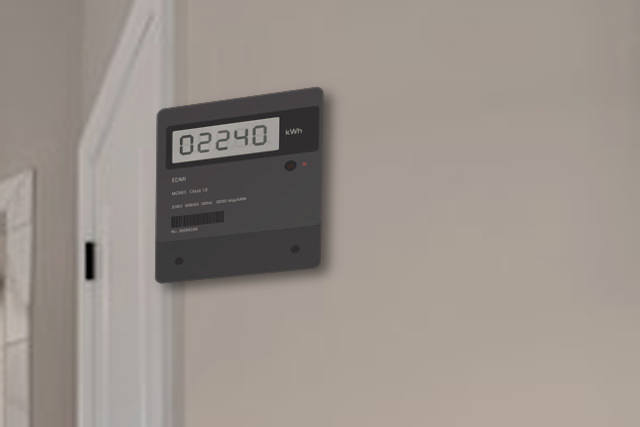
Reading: 2240 kWh
